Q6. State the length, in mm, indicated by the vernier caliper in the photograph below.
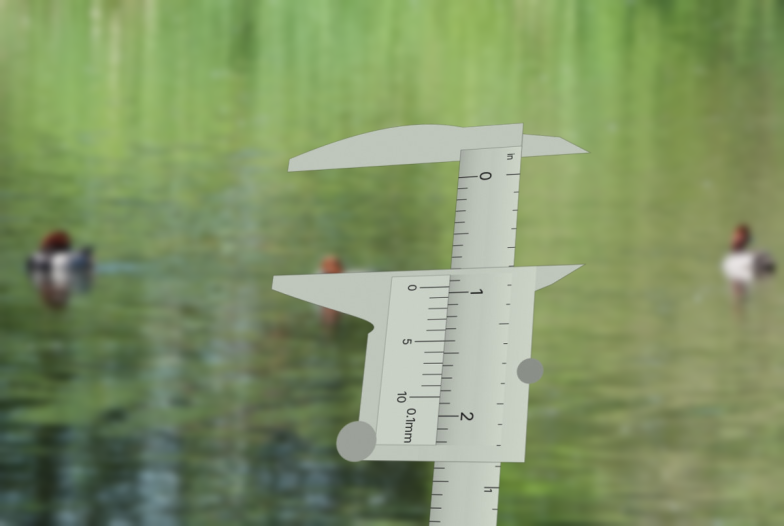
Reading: 9.5 mm
